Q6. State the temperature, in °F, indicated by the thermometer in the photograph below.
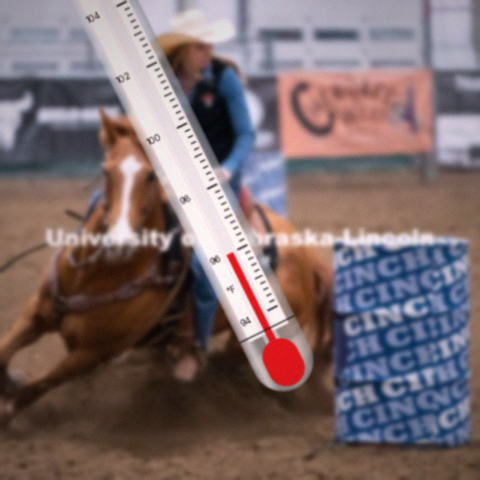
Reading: 96 °F
